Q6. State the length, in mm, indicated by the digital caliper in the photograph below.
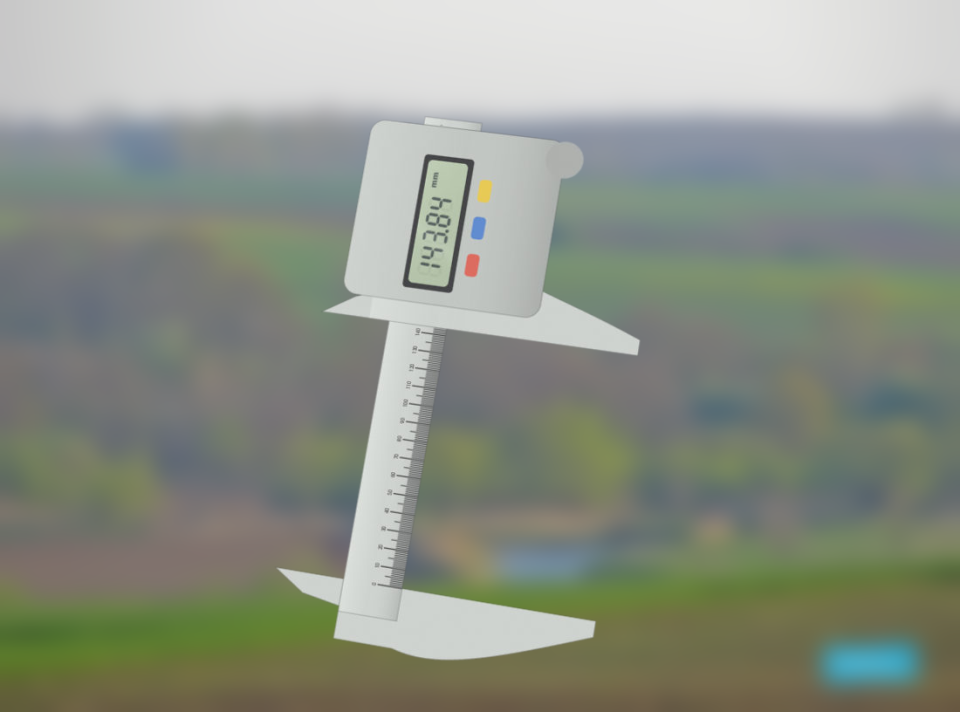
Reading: 143.84 mm
